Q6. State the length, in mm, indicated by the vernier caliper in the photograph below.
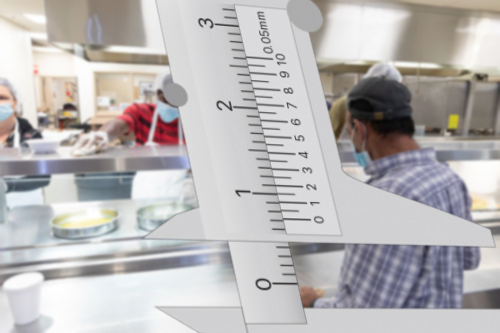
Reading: 7.2 mm
